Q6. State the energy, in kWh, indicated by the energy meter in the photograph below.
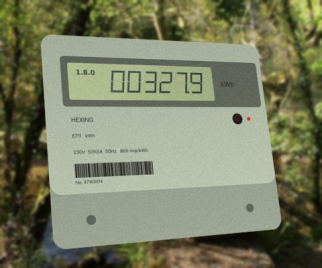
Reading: 327.9 kWh
